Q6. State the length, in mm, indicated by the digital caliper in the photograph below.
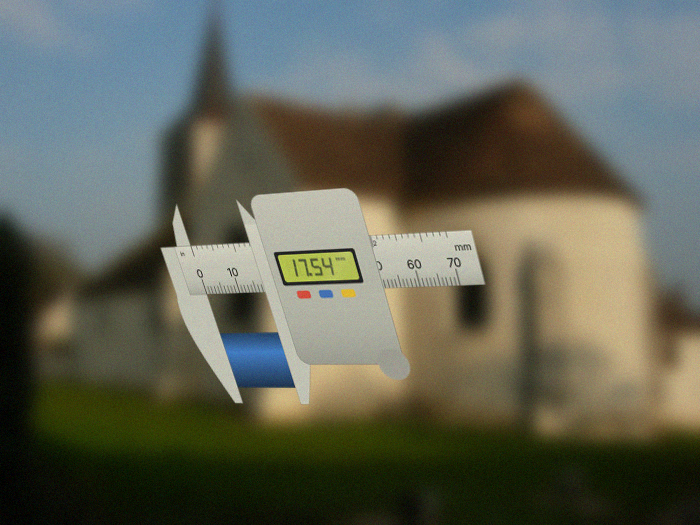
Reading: 17.54 mm
